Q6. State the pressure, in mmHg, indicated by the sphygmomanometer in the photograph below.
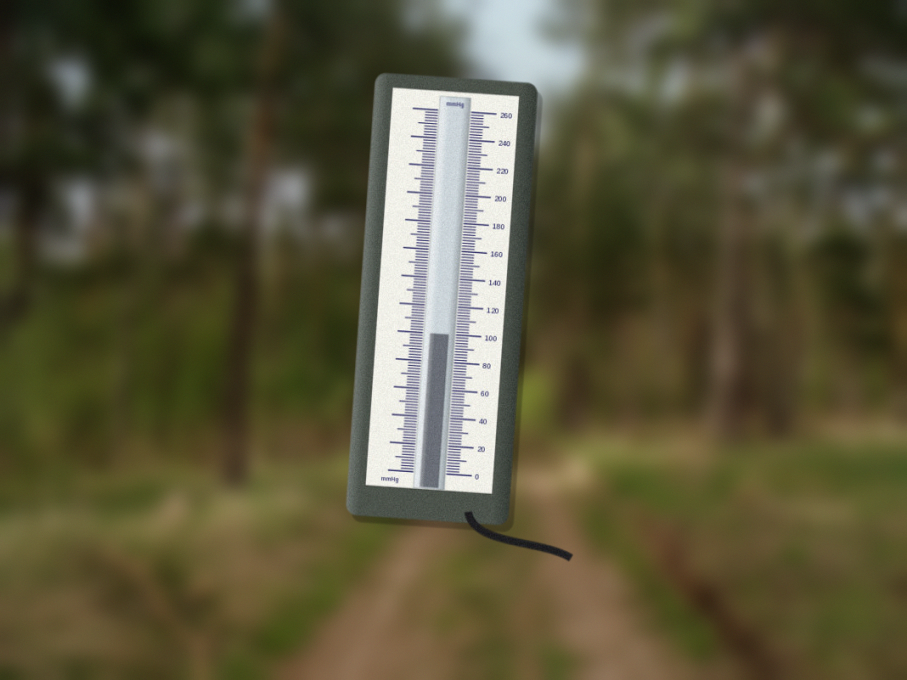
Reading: 100 mmHg
